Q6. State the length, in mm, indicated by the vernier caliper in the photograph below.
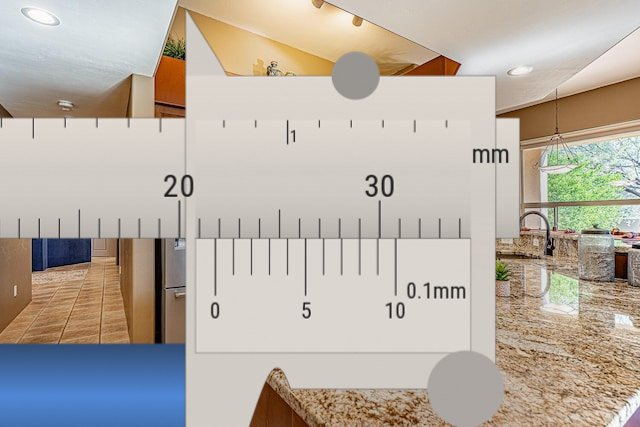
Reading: 21.8 mm
